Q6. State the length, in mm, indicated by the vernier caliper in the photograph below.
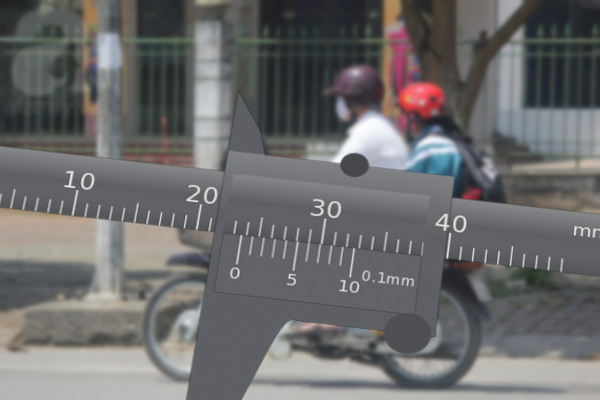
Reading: 23.6 mm
